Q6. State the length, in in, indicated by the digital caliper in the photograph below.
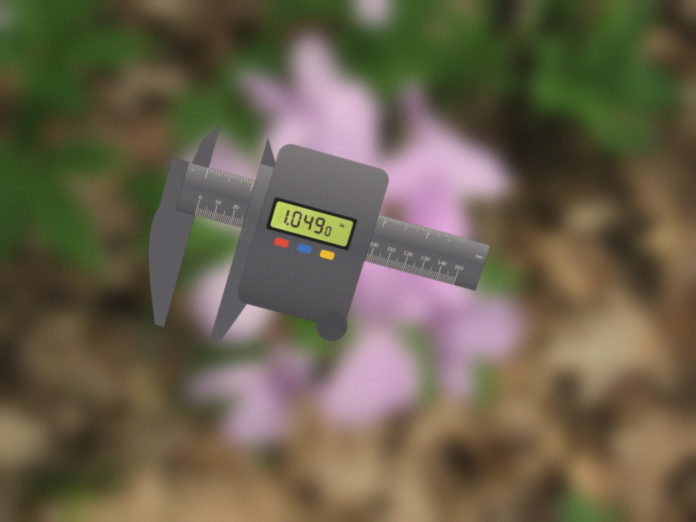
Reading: 1.0490 in
